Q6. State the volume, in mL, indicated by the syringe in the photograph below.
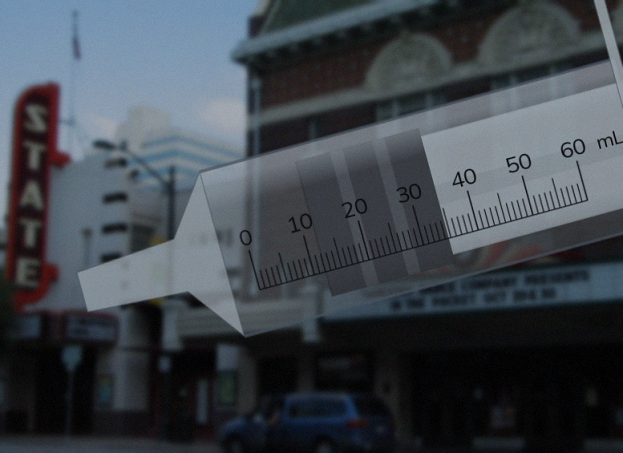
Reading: 12 mL
